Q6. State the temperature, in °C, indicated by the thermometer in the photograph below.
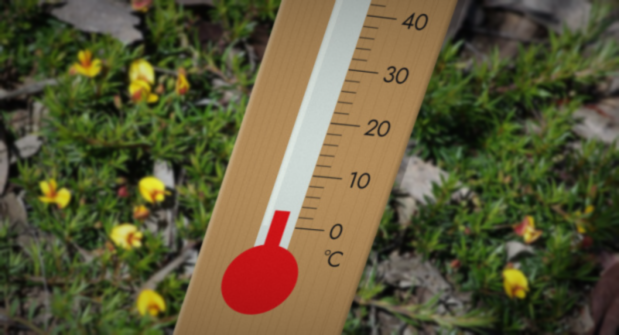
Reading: 3 °C
